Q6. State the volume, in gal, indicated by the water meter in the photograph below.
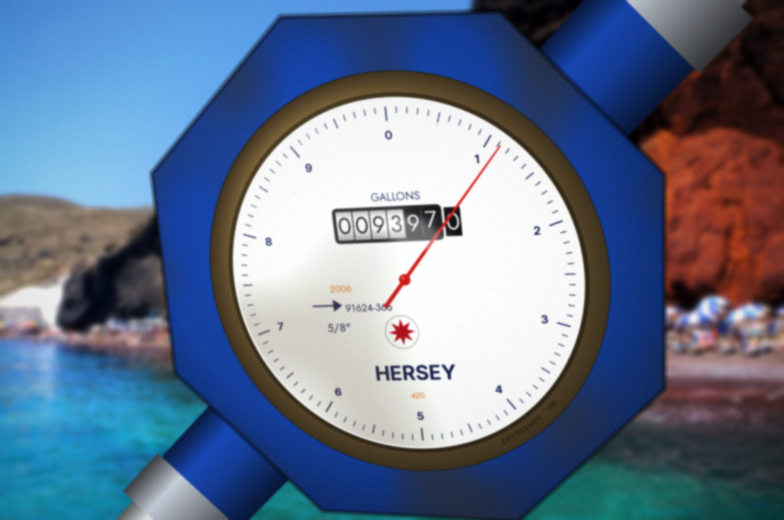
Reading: 93971.1 gal
